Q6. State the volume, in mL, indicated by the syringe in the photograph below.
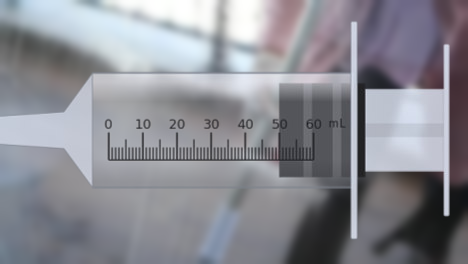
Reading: 50 mL
